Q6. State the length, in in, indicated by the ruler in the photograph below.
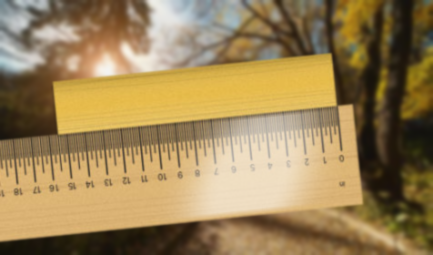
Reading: 15.5 in
